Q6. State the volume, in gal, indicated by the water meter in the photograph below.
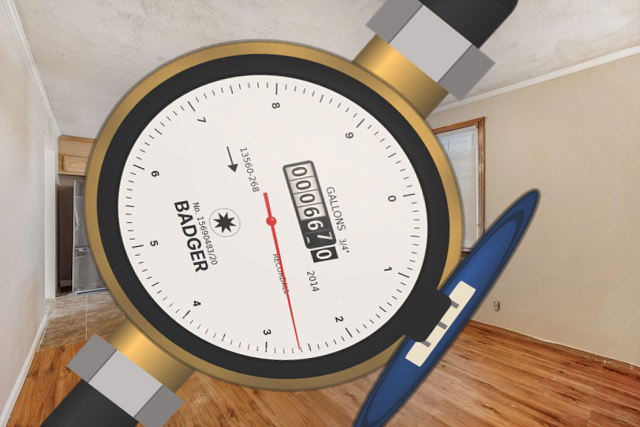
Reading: 6672.6 gal
